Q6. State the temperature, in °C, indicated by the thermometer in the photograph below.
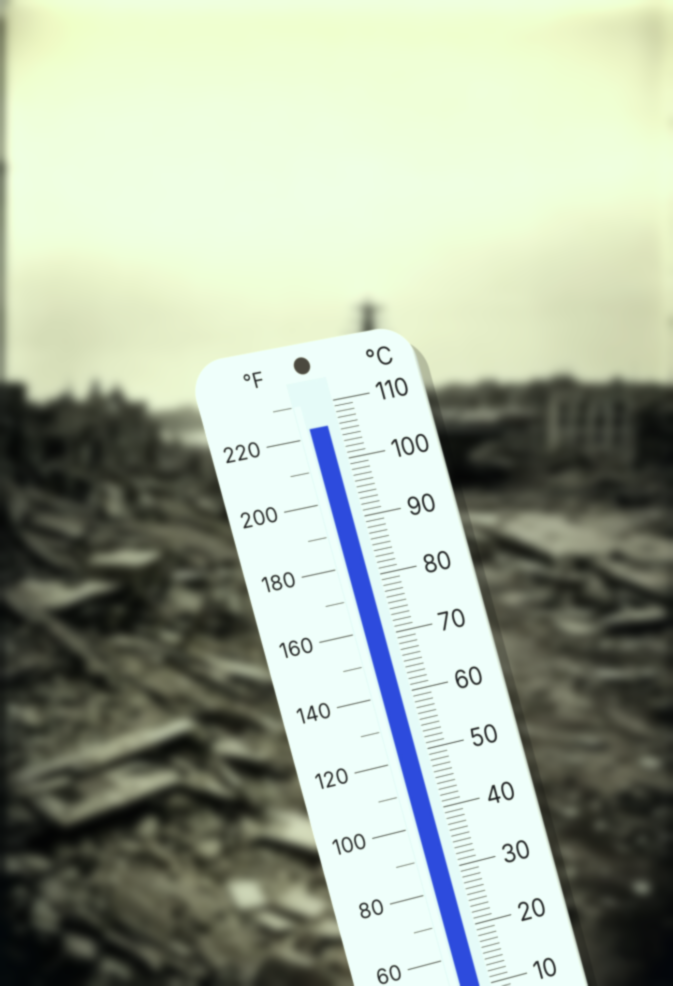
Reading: 106 °C
